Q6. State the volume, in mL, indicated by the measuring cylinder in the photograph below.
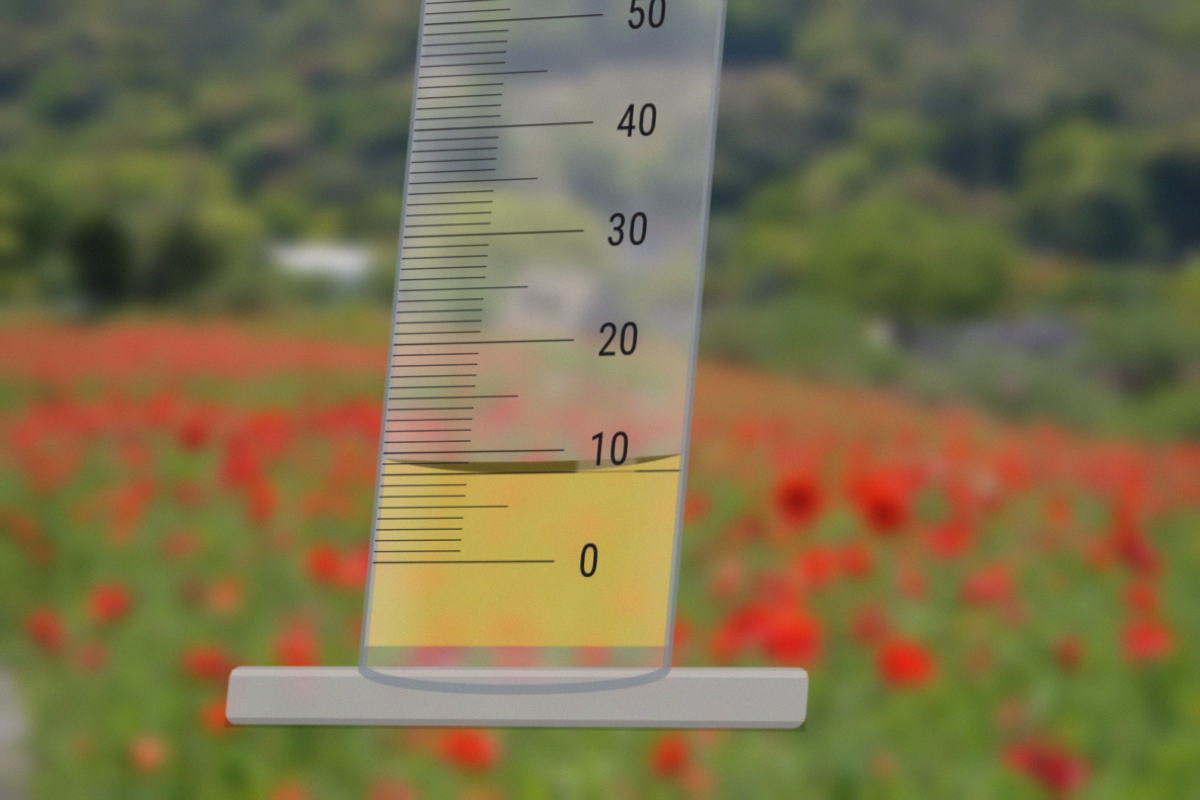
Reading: 8 mL
